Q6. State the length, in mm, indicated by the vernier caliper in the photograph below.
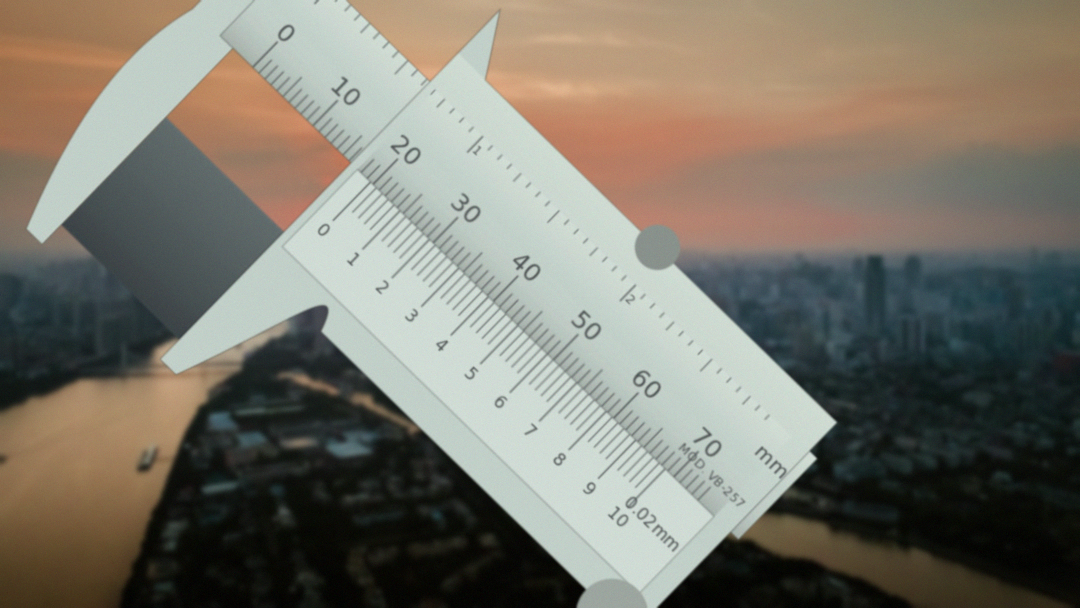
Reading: 19.6 mm
